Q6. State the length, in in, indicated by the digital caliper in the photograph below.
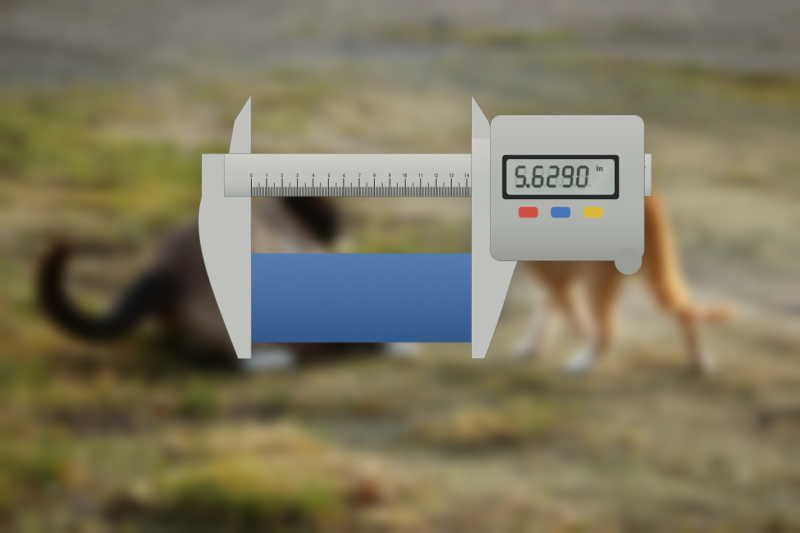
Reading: 5.6290 in
